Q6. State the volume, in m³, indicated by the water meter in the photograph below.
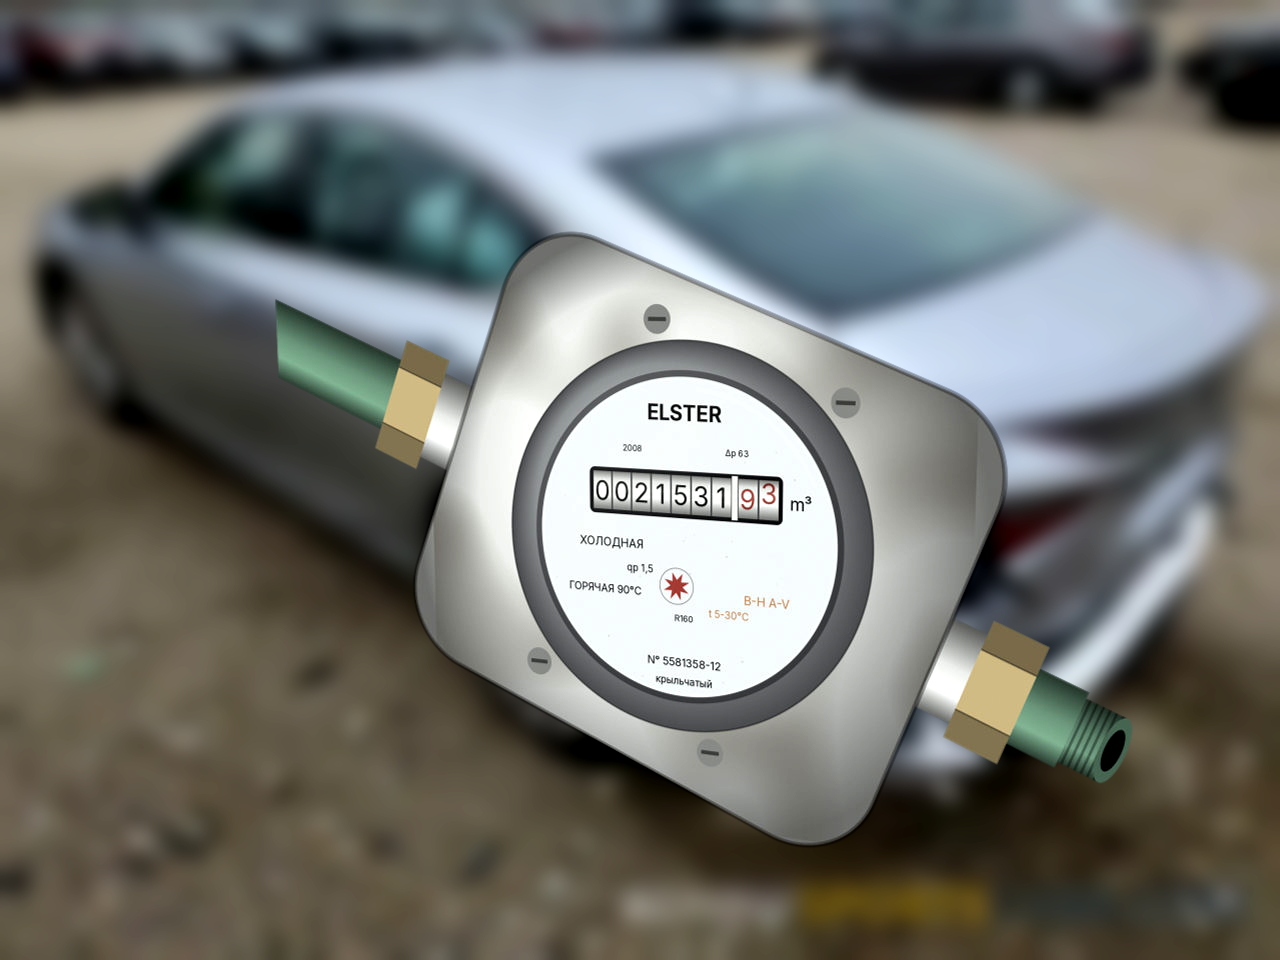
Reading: 21531.93 m³
